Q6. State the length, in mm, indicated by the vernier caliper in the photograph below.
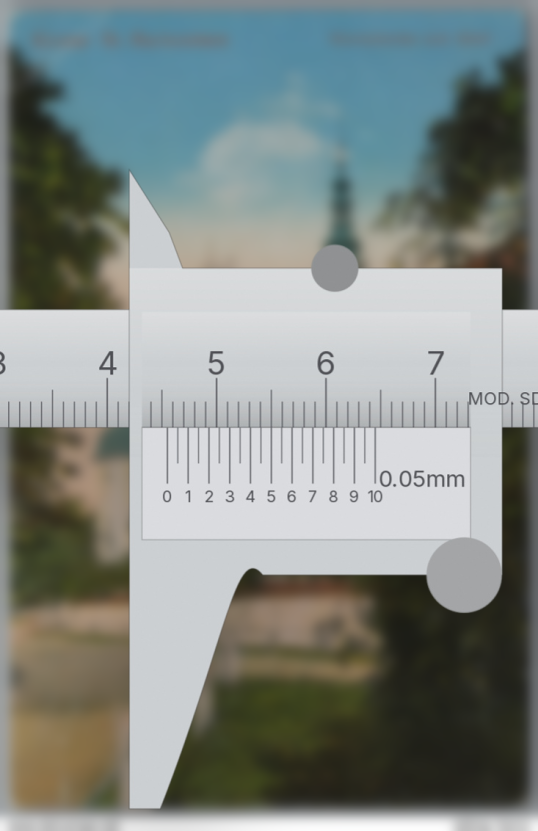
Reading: 45.5 mm
